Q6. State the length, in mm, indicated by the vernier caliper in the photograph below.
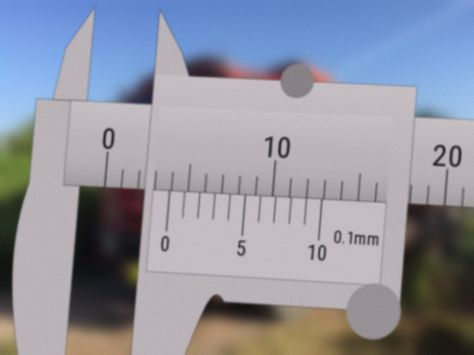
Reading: 3.9 mm
